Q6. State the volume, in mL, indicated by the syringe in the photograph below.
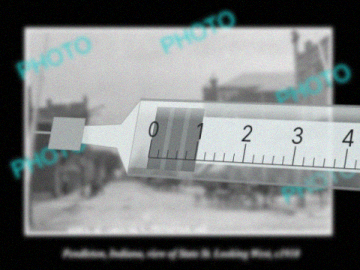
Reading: 0 mL
